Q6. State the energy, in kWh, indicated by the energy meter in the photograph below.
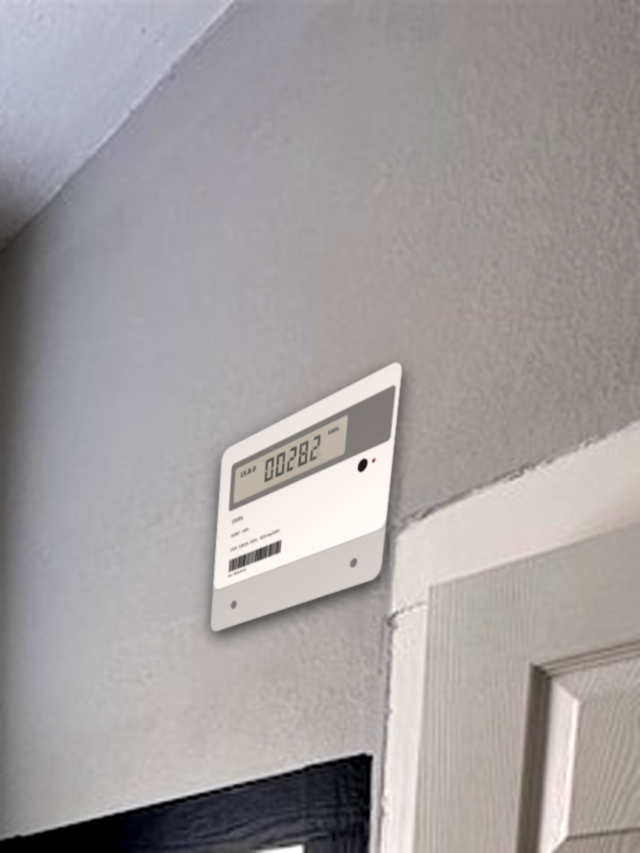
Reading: 282 kWh
